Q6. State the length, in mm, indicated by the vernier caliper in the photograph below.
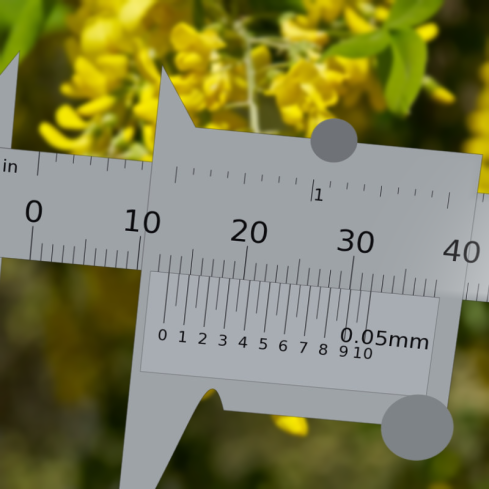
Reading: 13.0 mm
